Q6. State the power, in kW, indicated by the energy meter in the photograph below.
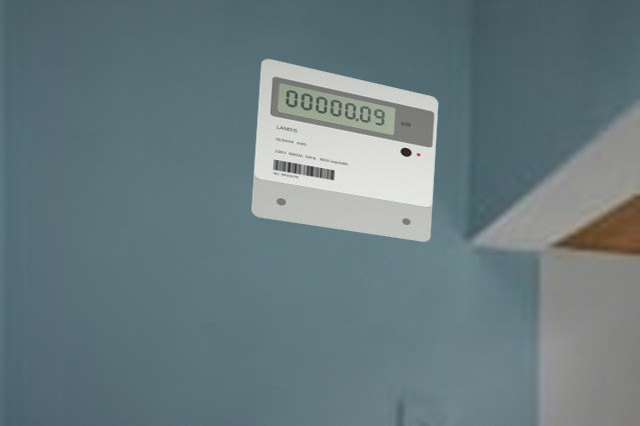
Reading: 0.09 kW
